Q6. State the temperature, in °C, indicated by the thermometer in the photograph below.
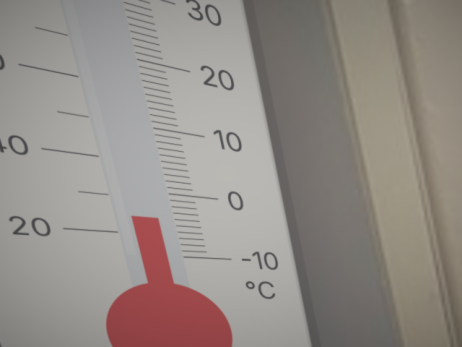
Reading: -4 °C
